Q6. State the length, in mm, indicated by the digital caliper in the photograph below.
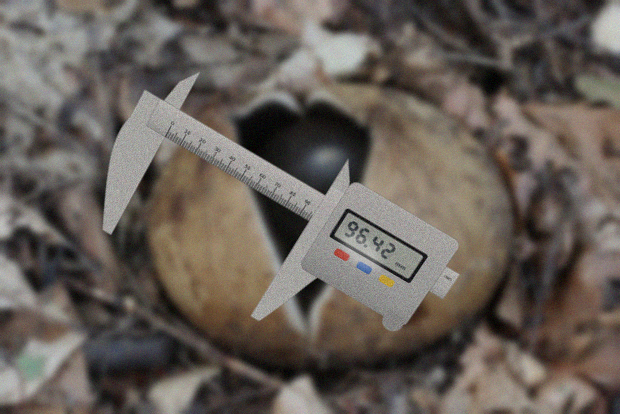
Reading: 96.42 mm
